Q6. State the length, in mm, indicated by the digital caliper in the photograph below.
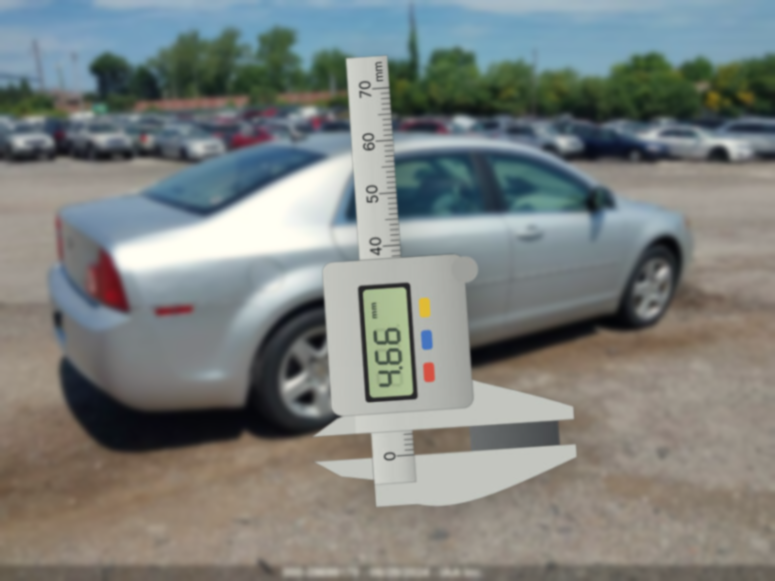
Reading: 4.66 mm
